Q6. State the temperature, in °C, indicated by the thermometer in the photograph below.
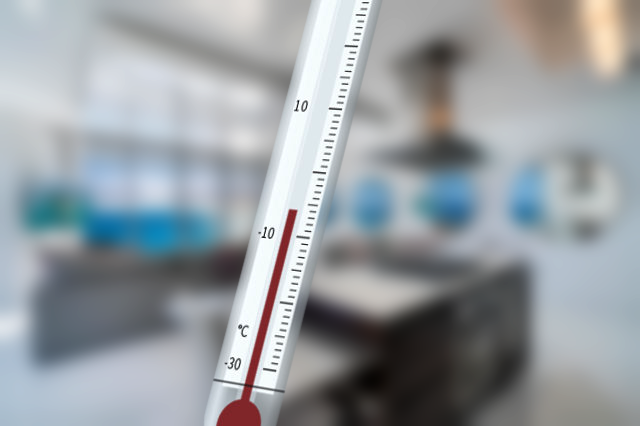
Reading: -6 °C
